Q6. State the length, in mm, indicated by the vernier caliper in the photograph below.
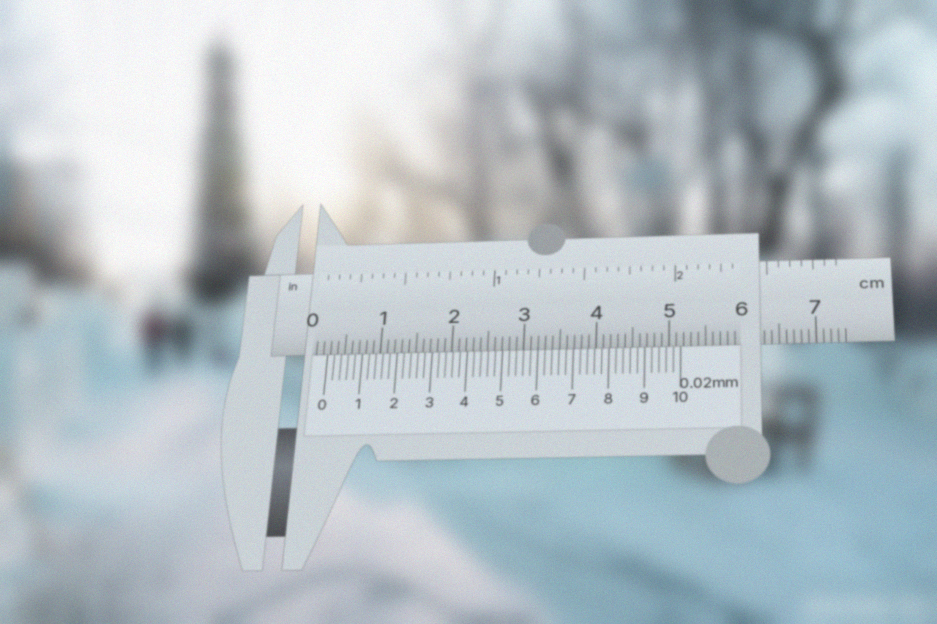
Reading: 2.6 mm
